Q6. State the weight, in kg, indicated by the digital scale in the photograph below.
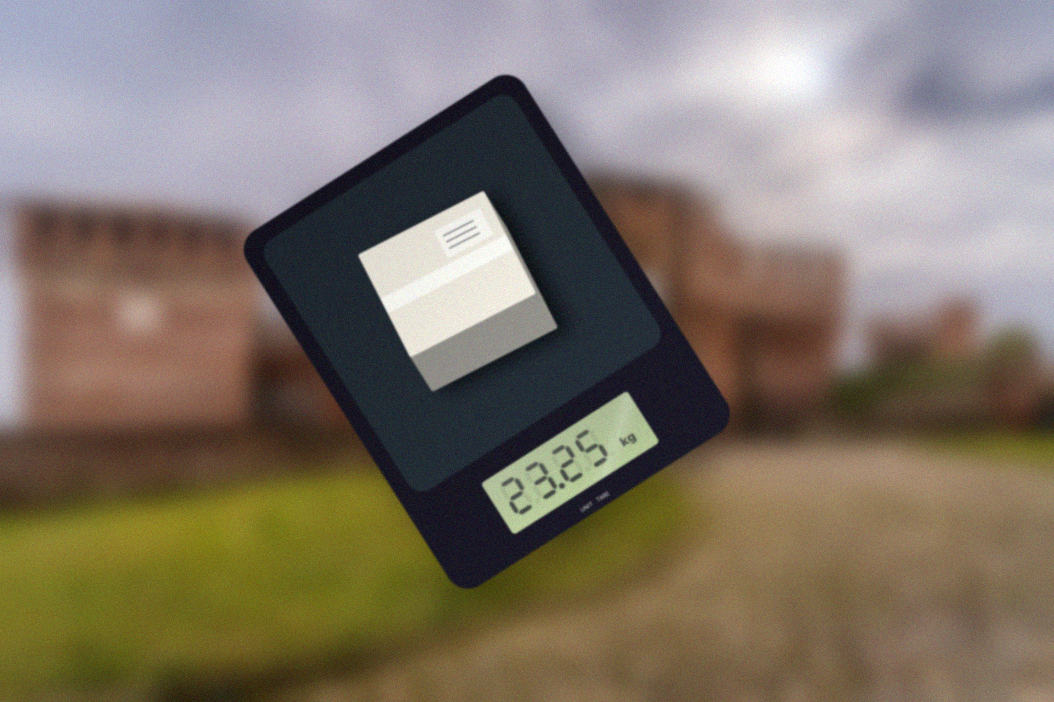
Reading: 23.25 kg
